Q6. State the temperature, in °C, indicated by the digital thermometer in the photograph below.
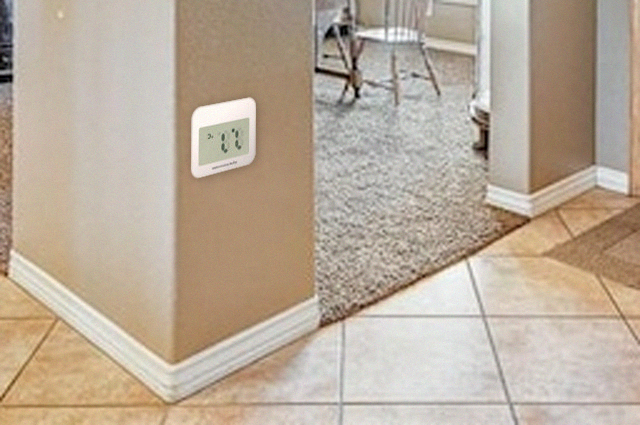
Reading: 7.7 °C
